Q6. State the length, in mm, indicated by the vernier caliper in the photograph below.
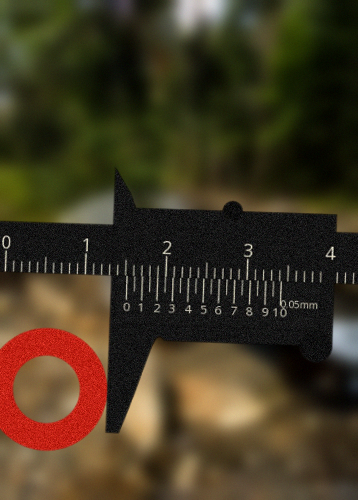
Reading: 15.2 mm
